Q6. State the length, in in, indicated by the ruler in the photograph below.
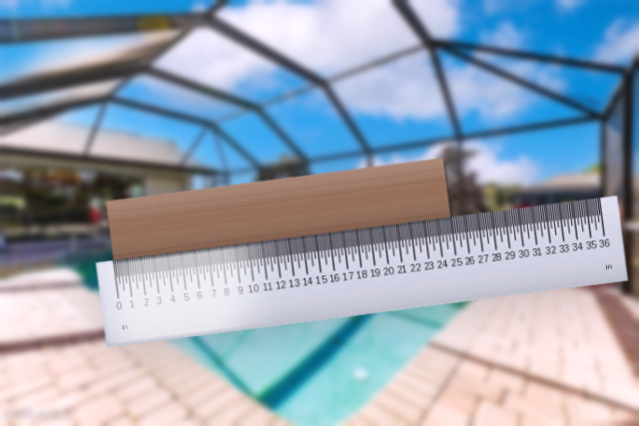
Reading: 25 in
